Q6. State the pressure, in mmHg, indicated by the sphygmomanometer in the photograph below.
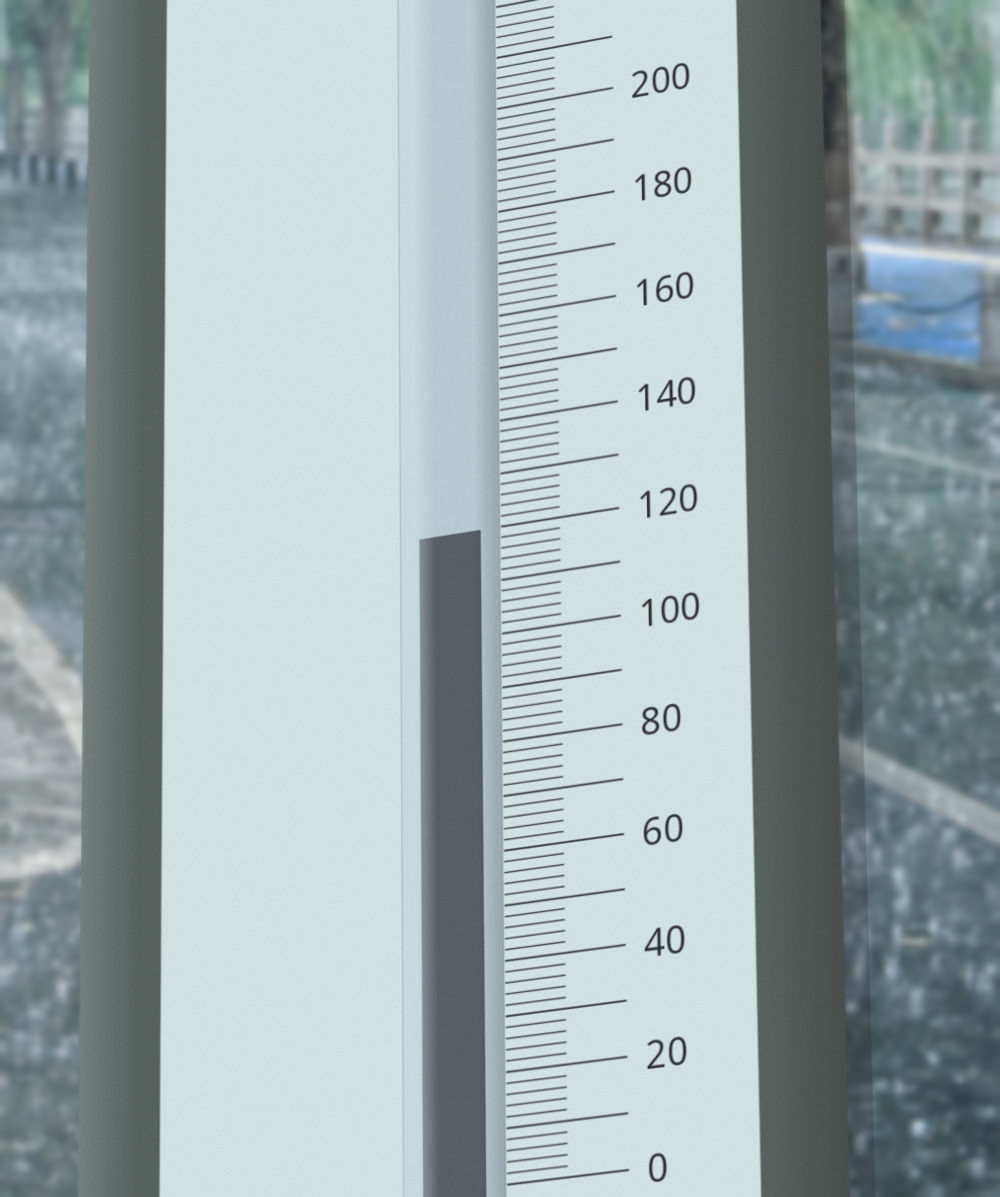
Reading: 120 mmHg
